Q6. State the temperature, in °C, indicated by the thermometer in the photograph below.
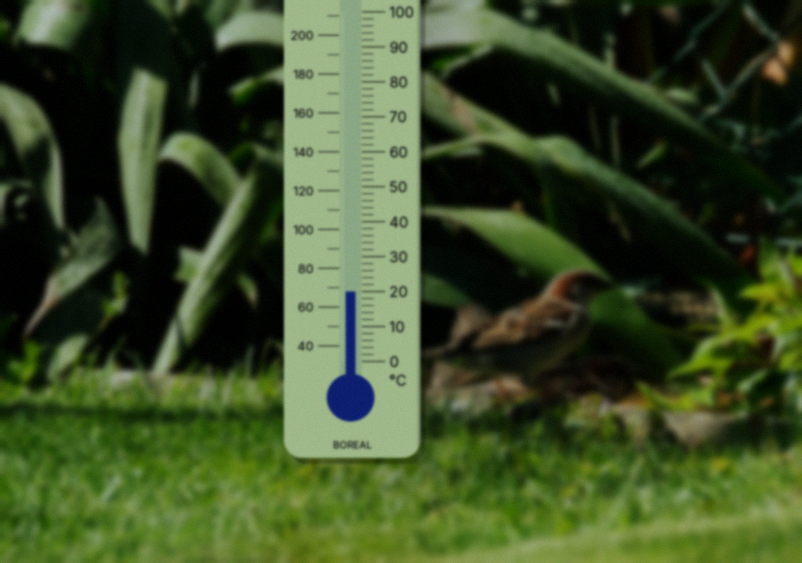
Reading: 20 °C
